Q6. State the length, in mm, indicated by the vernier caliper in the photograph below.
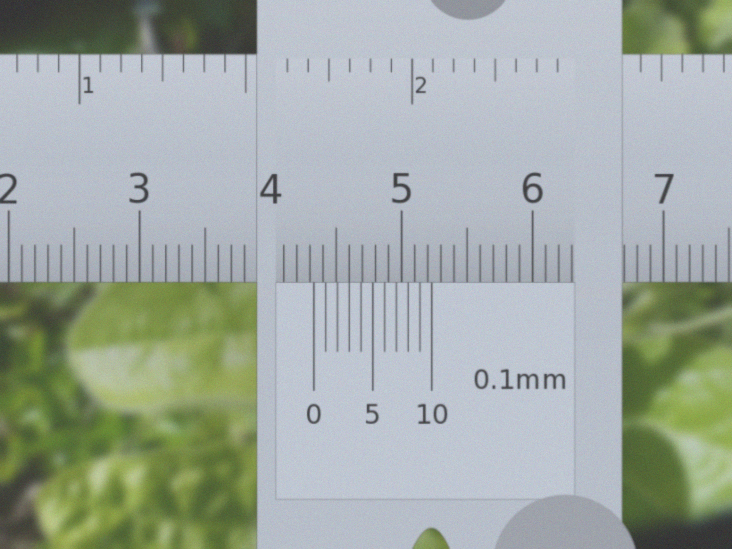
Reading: 43.3 mm
